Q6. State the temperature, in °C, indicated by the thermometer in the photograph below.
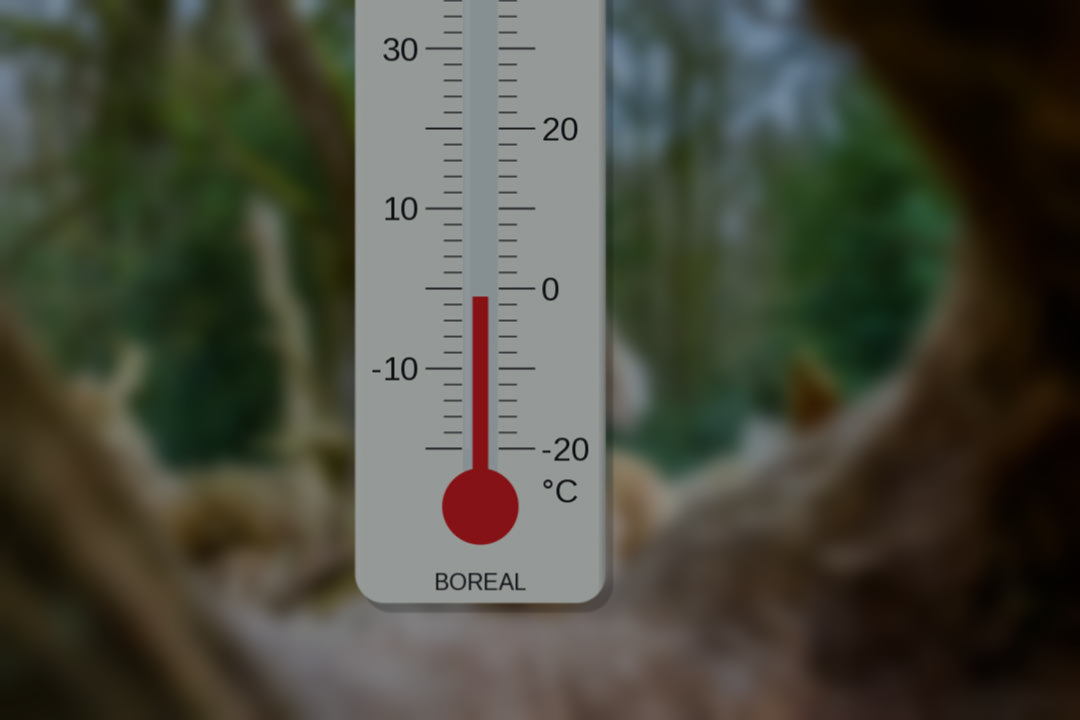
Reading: -1 °C
